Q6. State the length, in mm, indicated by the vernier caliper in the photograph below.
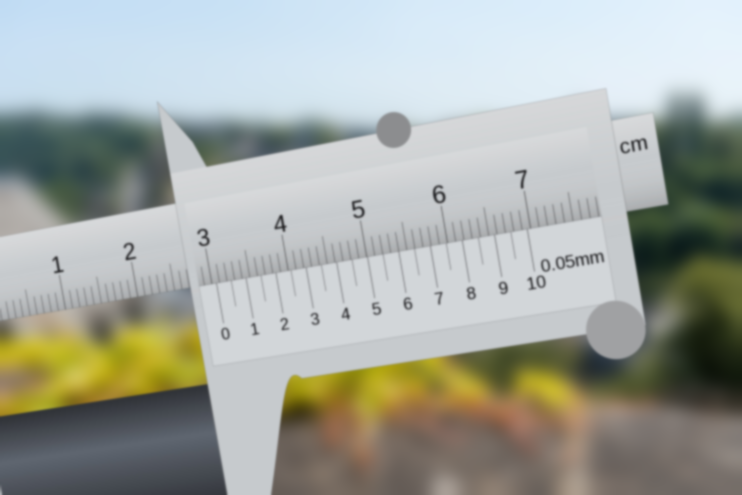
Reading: 30.6 mm
